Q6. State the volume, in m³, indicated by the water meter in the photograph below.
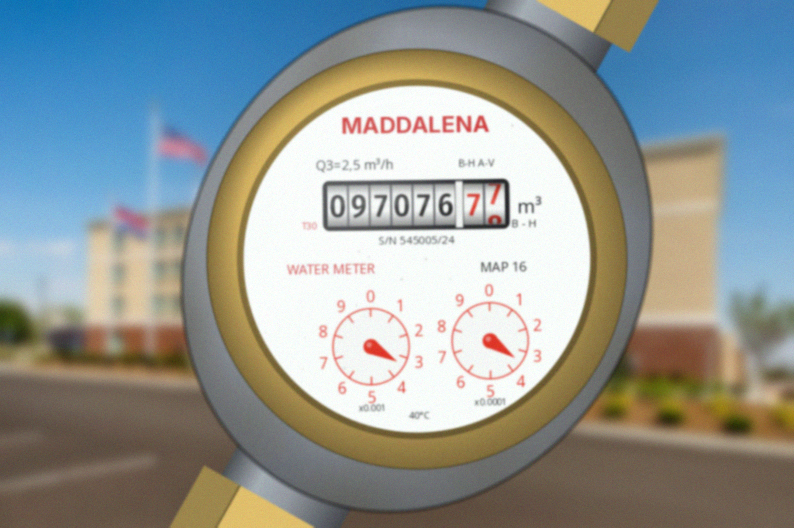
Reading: 97076.7733 m³
